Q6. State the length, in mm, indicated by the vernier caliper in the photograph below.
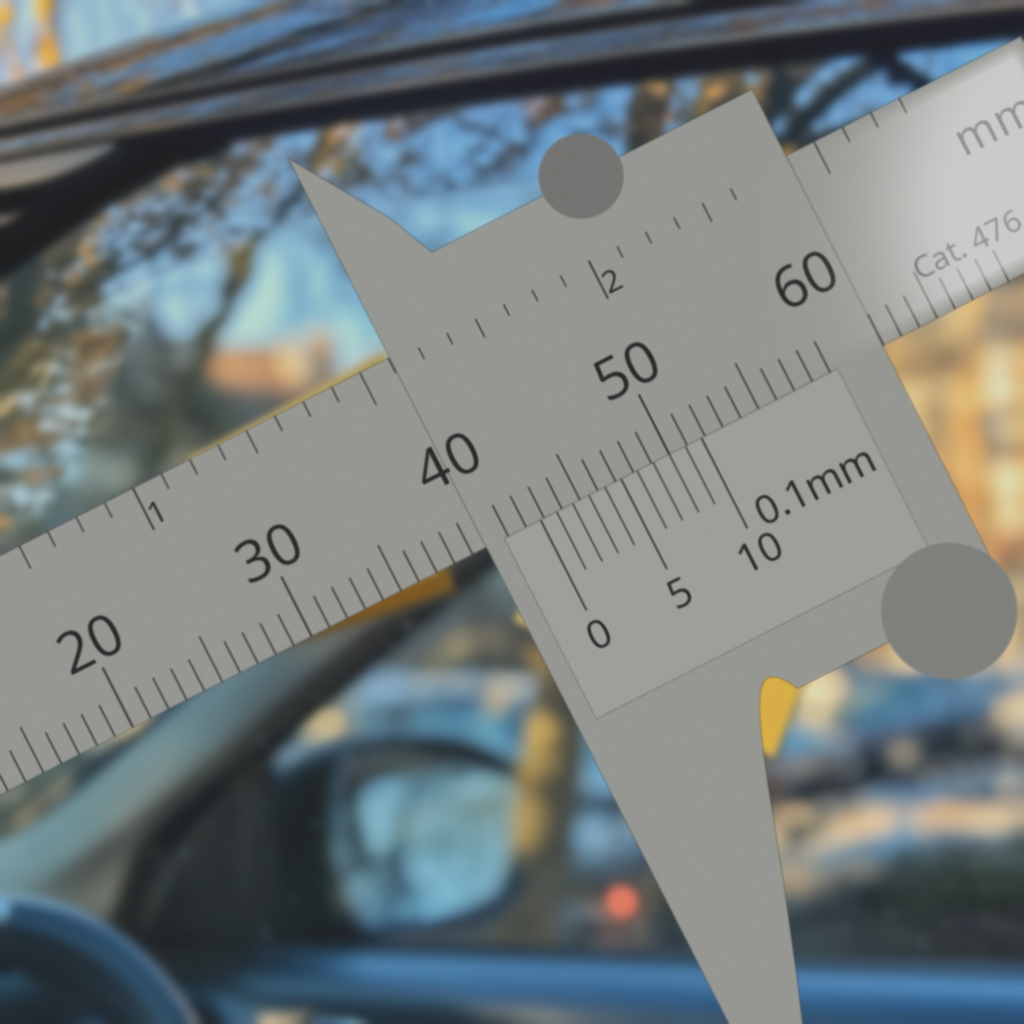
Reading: 42.8 mm
